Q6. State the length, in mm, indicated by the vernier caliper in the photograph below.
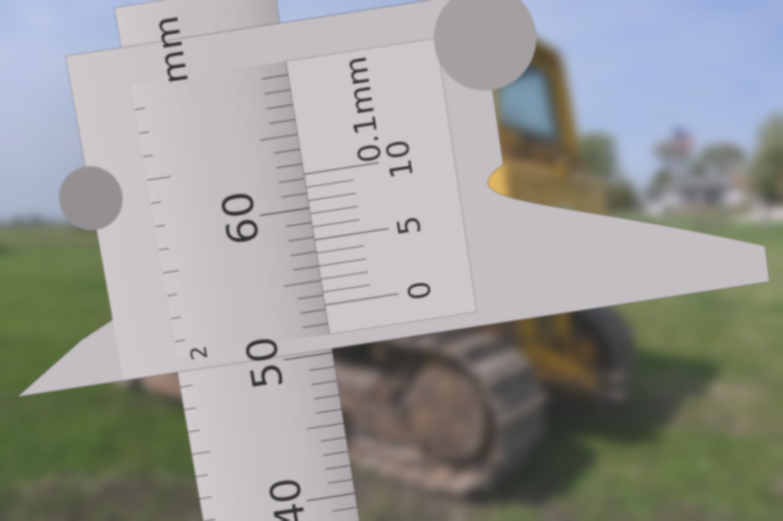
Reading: 53.3 mm
